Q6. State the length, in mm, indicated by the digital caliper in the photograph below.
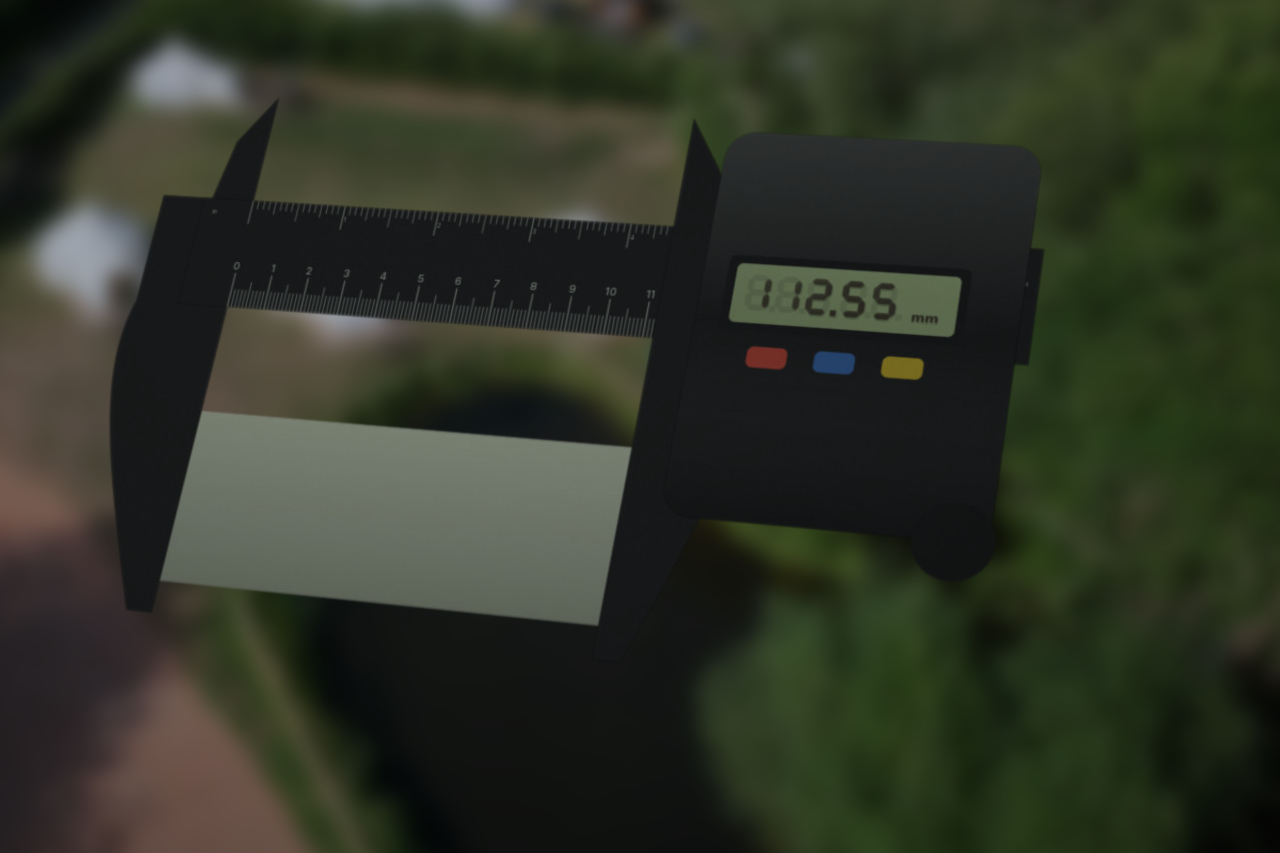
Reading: 112.55 mm
